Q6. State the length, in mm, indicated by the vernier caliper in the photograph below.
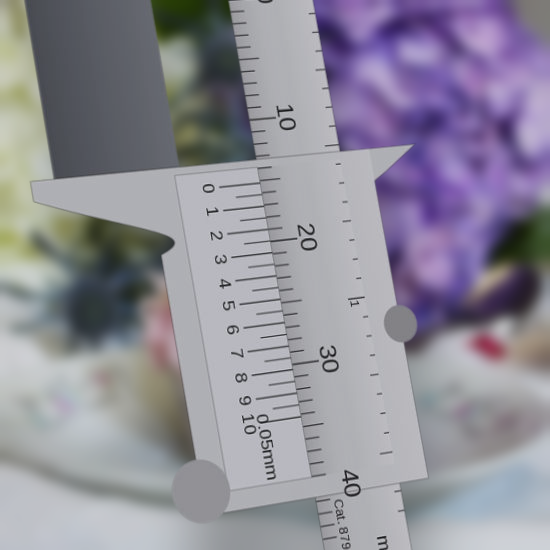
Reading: 15.2 mm
